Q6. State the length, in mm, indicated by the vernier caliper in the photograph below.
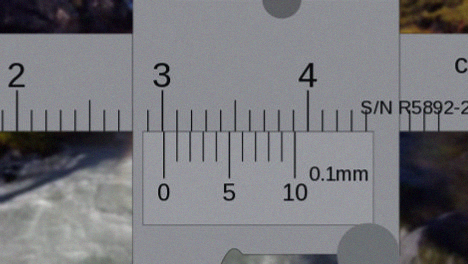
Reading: 30.1 mm
